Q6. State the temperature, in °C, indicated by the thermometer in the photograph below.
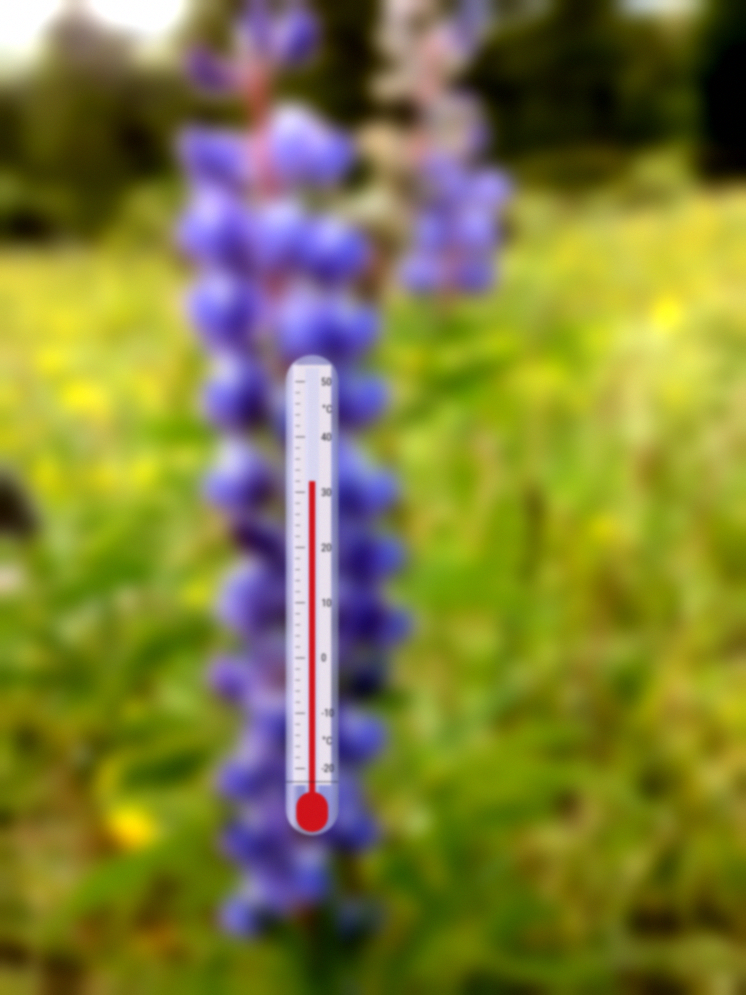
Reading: 32 °C
